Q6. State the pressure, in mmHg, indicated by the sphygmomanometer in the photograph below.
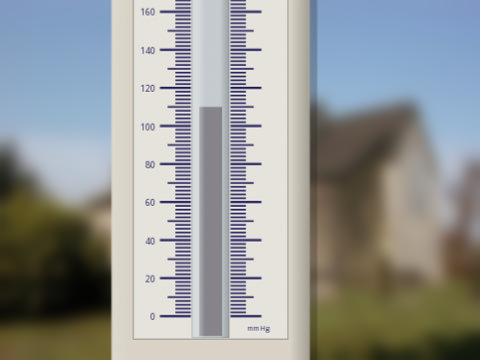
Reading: 110 mmHg
